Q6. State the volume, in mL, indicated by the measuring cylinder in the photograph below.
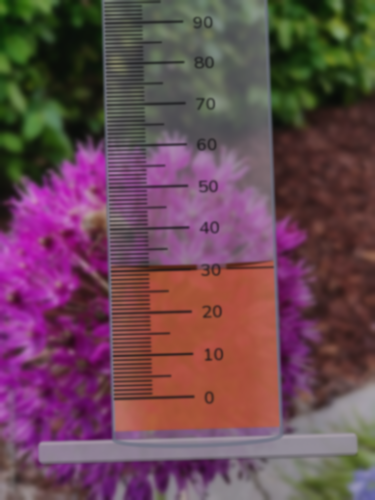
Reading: 30 mL
